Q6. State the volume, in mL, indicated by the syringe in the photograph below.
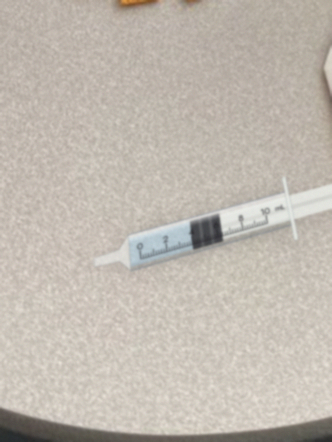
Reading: 4 mL
